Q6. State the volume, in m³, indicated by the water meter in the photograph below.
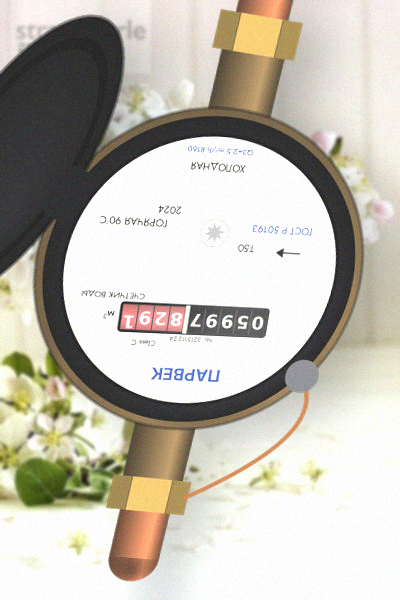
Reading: 5997.8291 m³
